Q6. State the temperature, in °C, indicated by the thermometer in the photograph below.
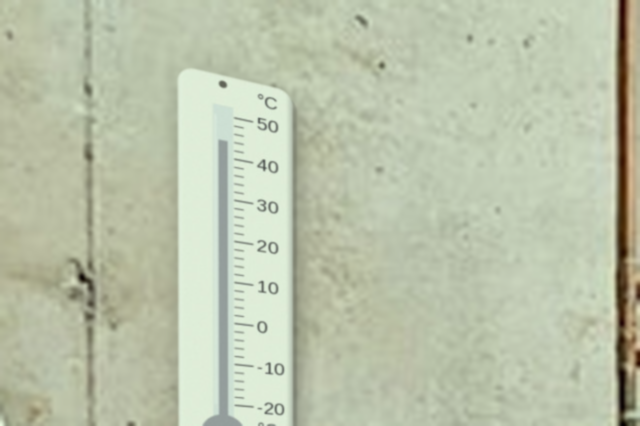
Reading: 44 °C
